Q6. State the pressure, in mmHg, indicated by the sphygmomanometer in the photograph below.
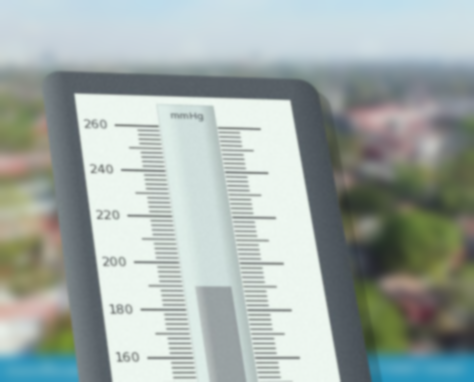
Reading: 190 mmHg
